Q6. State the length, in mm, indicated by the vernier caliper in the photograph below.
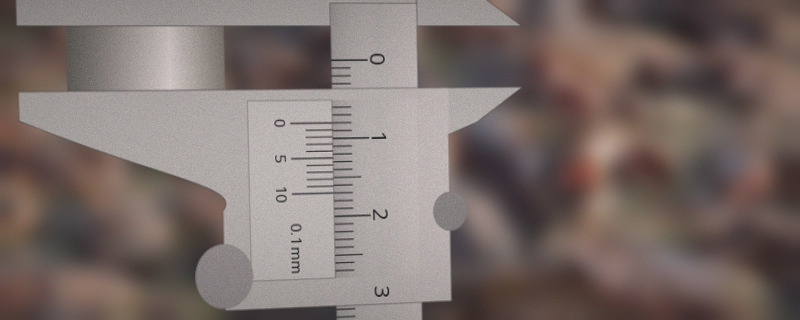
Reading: 8.0 mm
